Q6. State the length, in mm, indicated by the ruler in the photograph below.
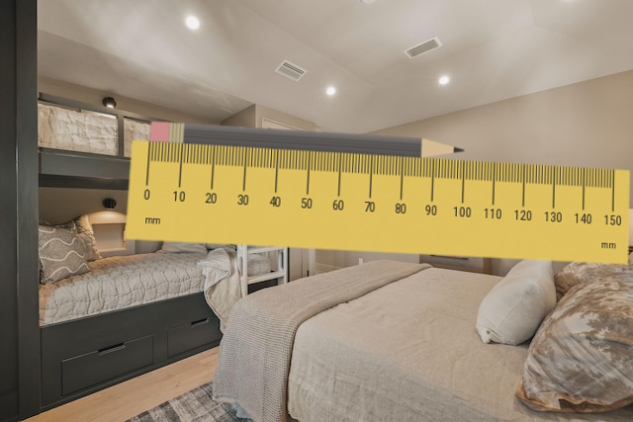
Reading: 100 mm
